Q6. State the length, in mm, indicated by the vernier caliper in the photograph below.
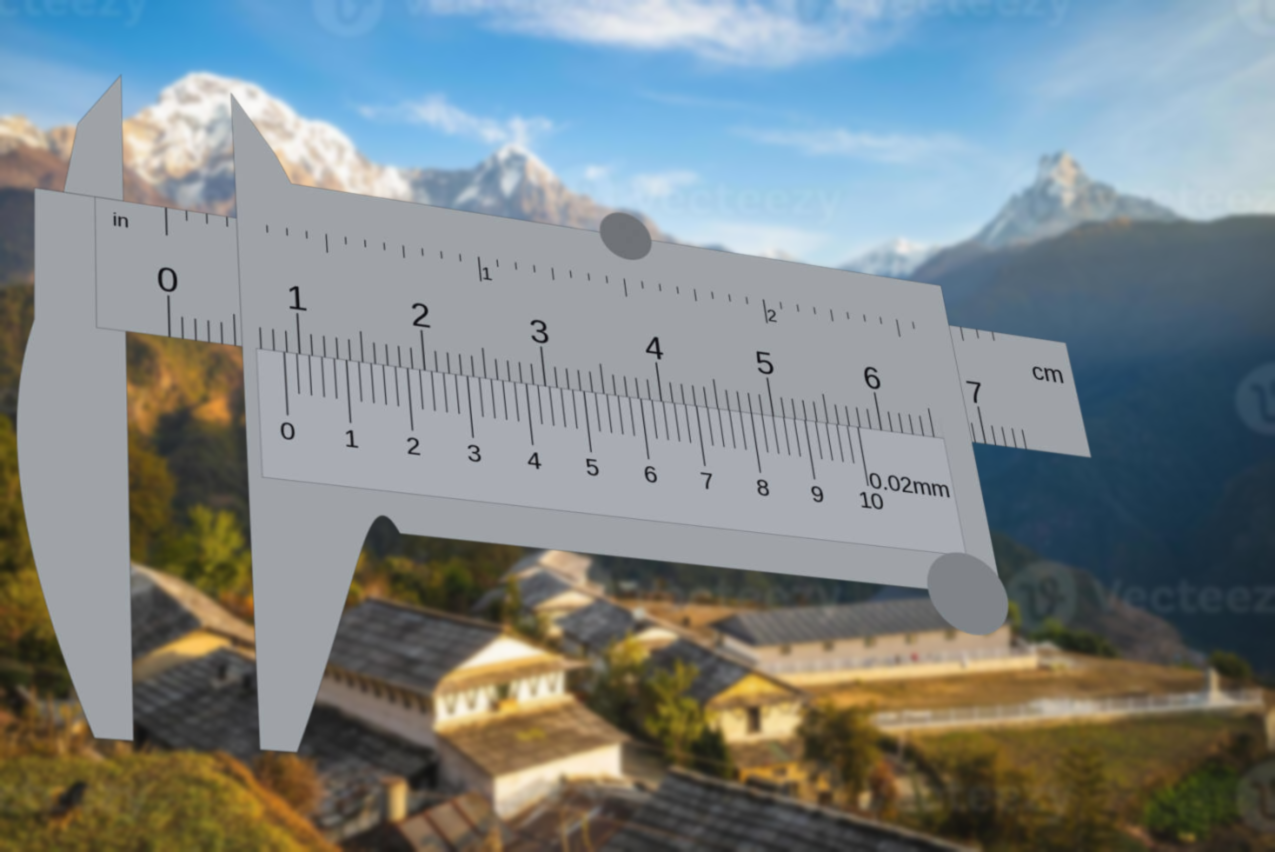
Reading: 8.8 mm
